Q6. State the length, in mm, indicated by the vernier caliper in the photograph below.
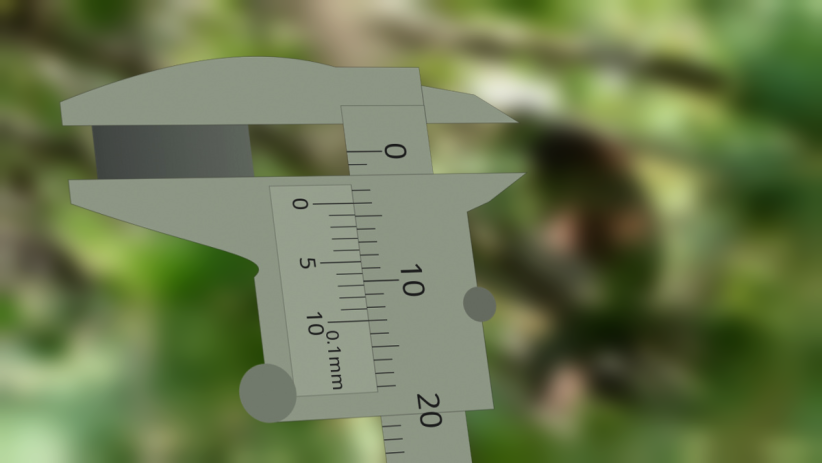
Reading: 4.0 mm
